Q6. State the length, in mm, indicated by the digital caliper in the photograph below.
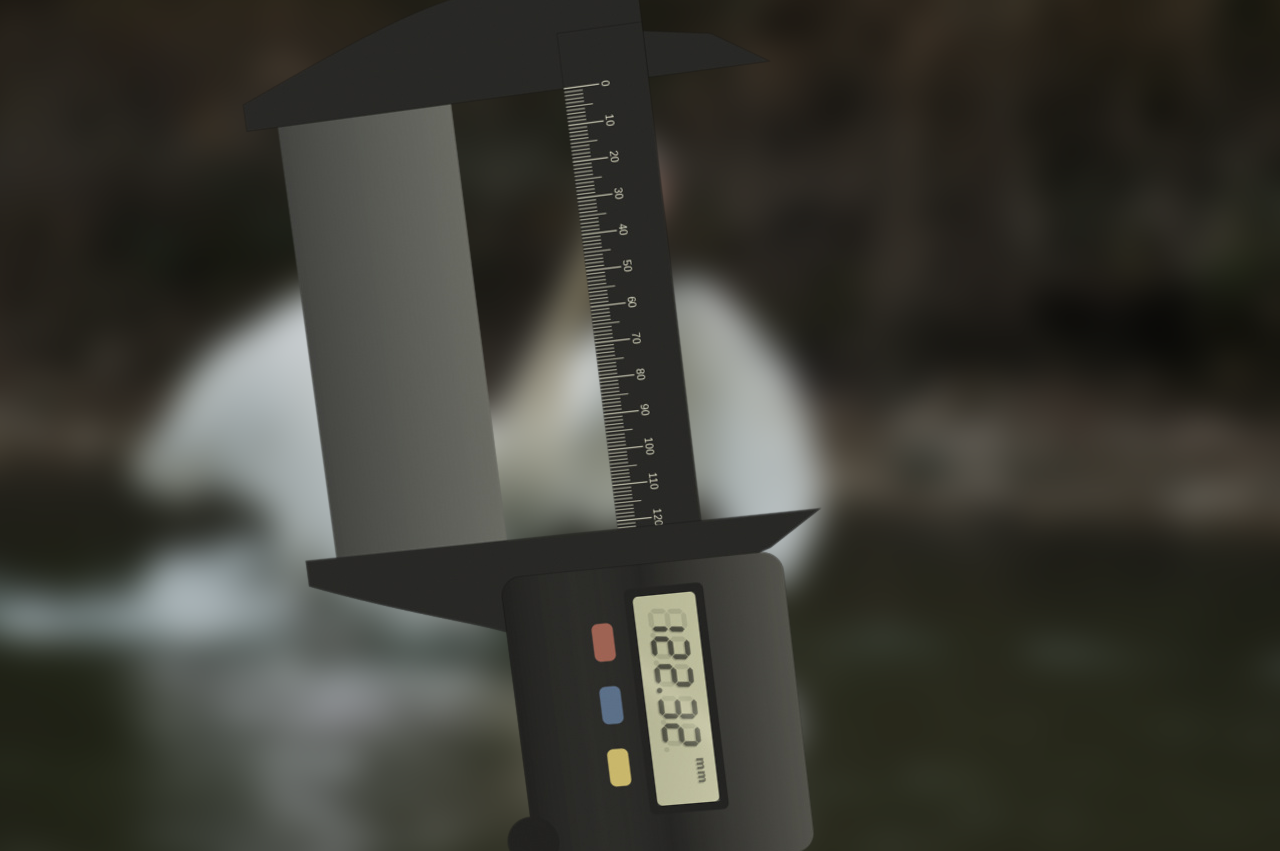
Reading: 122.32 mm
